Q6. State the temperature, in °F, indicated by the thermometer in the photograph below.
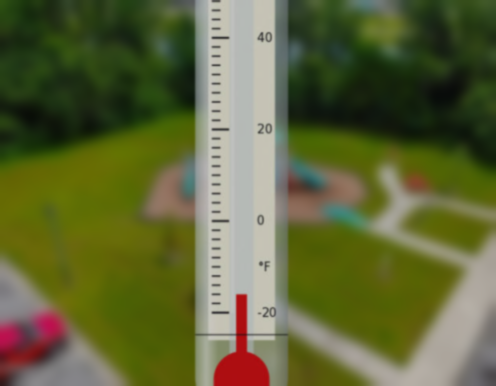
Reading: -16 °F
